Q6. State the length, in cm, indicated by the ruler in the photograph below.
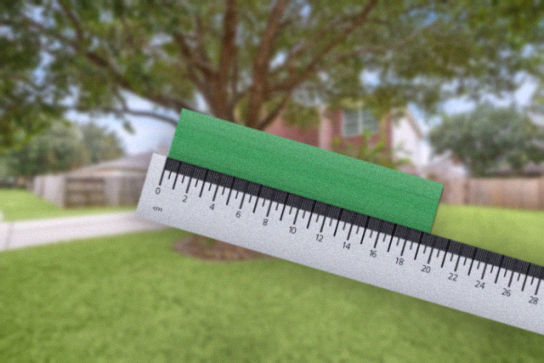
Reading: 19.5 cm
